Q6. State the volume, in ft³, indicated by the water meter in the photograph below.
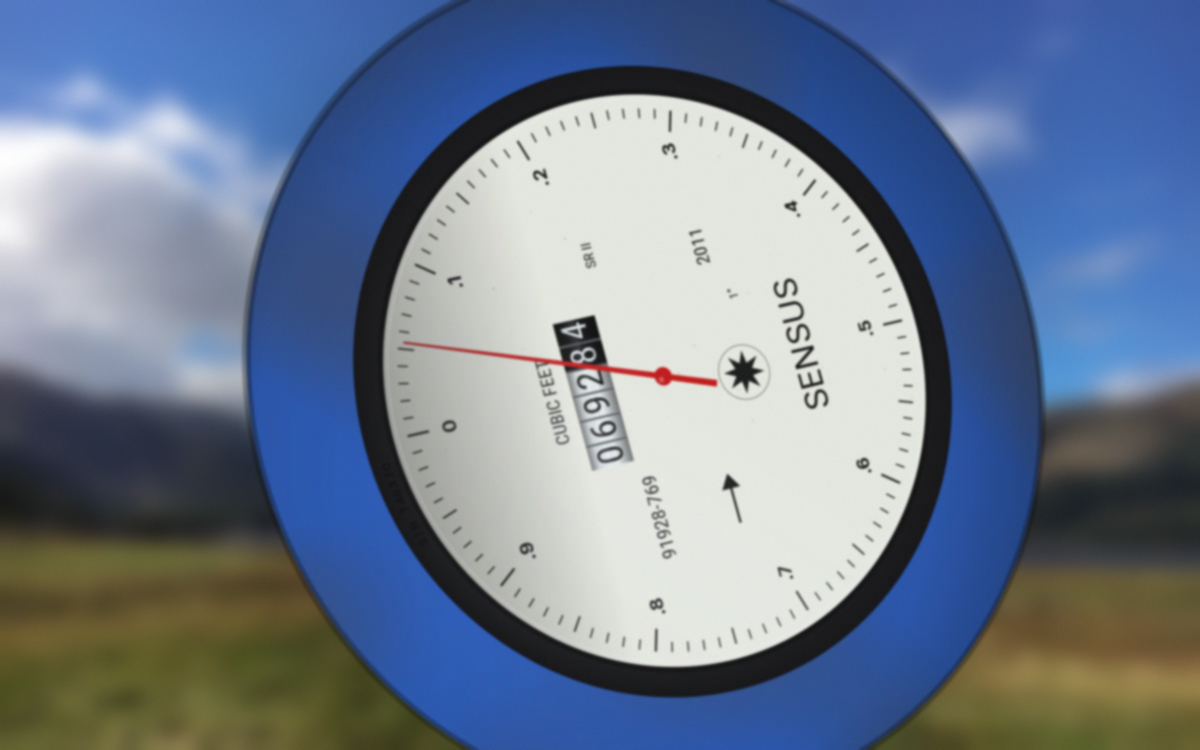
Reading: 69284.05 ft³
